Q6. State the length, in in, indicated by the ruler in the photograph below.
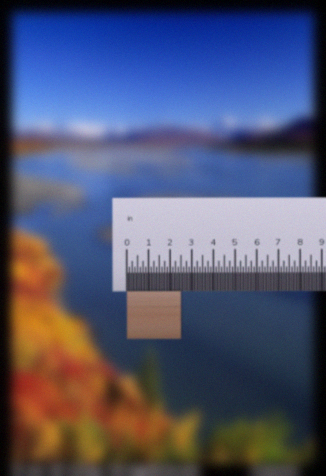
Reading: 2.5 in
